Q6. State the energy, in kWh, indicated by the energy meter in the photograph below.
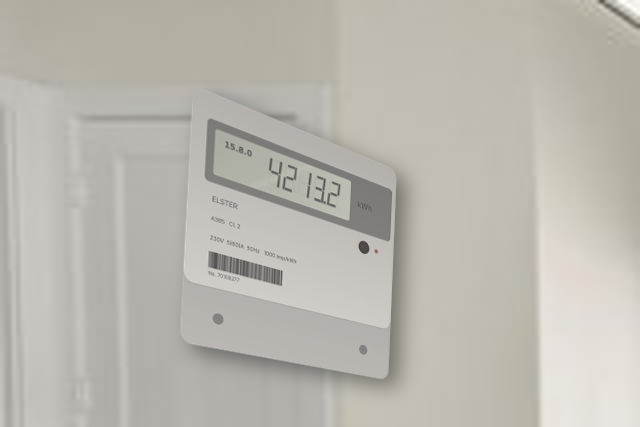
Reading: 4213.2 kWh
